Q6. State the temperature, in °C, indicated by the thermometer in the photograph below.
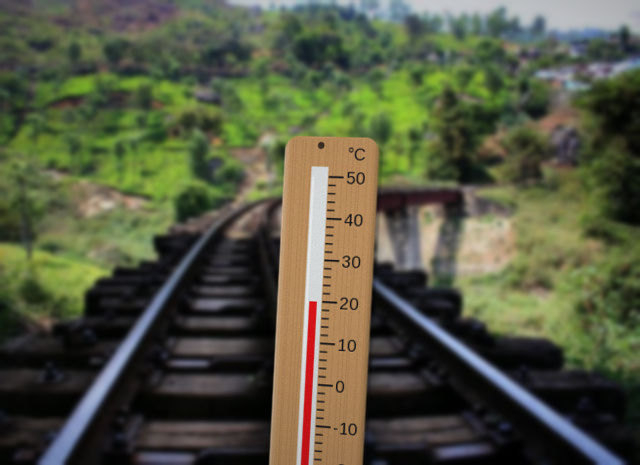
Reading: 20 °C
